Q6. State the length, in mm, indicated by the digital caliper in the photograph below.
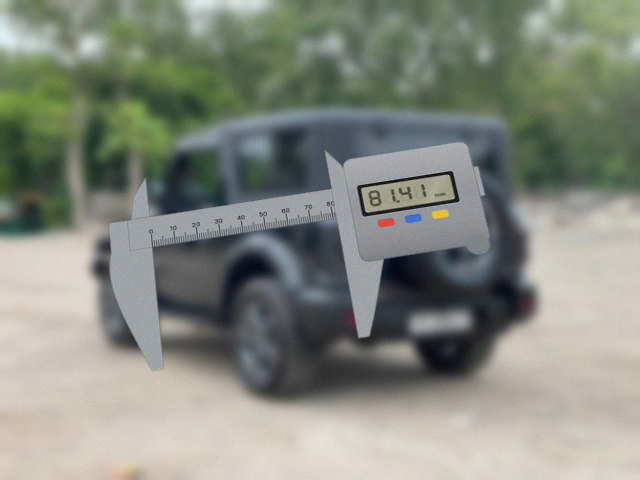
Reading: 81.41 mm
